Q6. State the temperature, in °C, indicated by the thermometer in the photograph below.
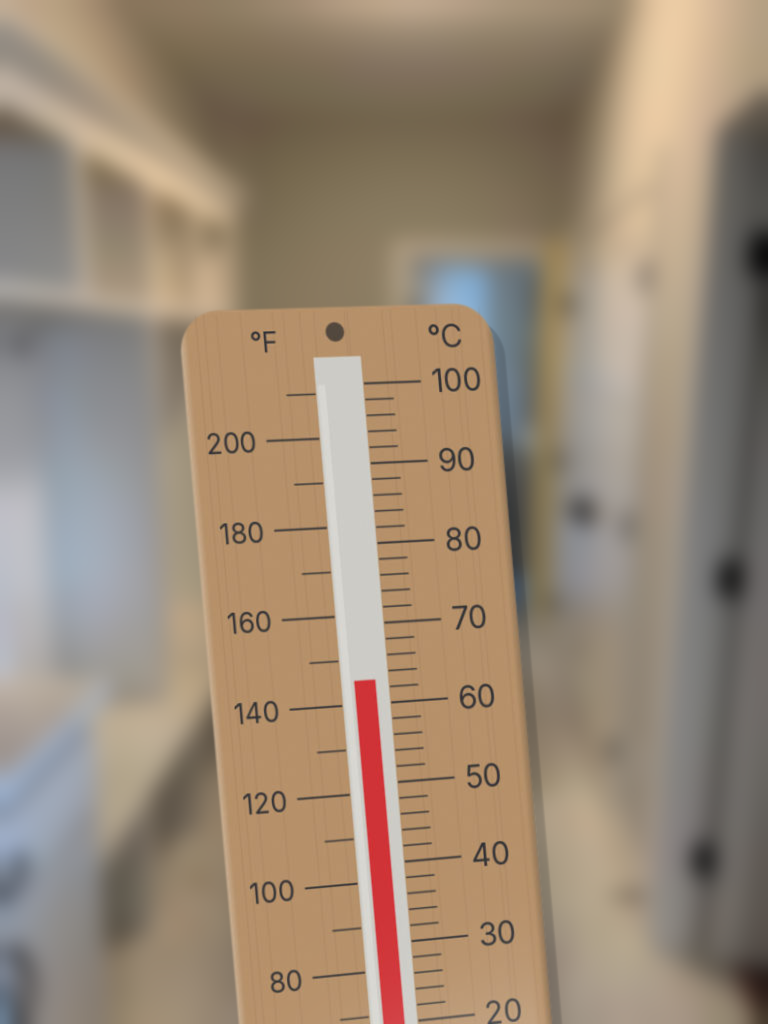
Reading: 63 °C
